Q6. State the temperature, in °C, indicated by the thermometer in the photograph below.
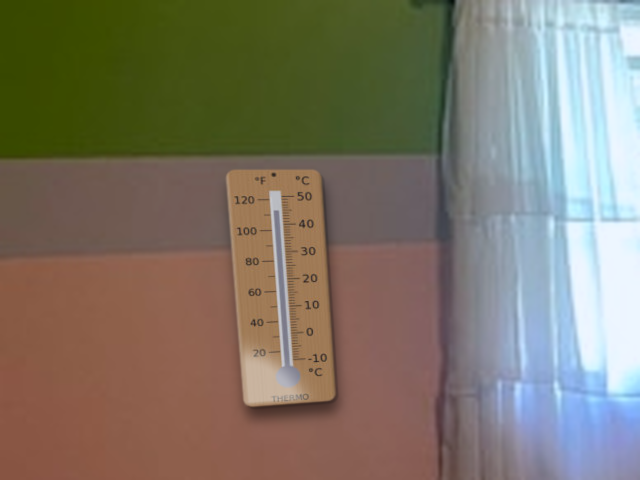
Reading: 45 °C
